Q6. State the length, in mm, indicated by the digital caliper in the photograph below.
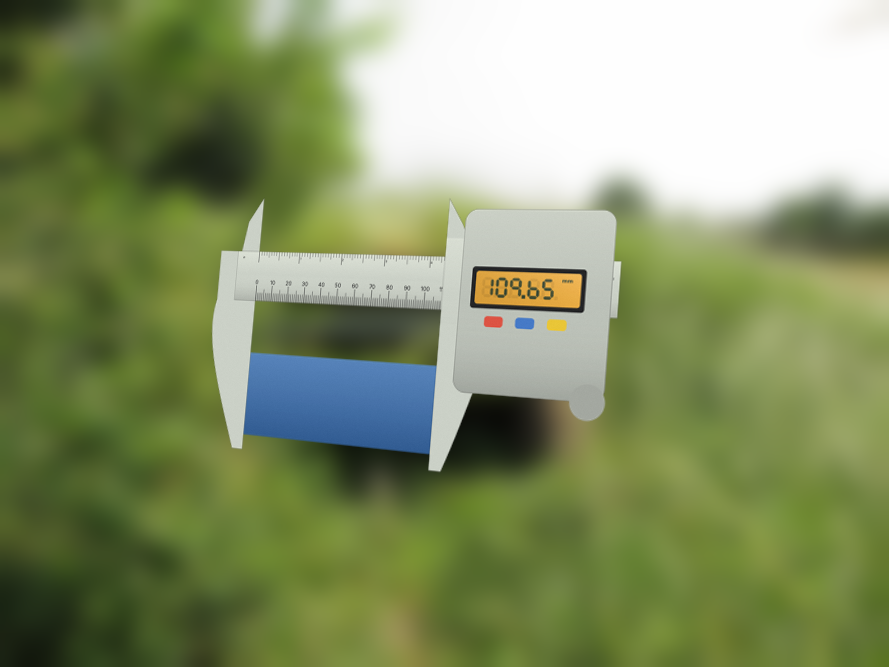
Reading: 109.65 mm
